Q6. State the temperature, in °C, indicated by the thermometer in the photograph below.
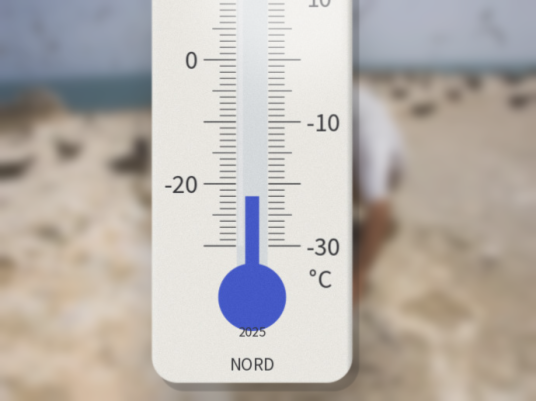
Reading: -22 °C
